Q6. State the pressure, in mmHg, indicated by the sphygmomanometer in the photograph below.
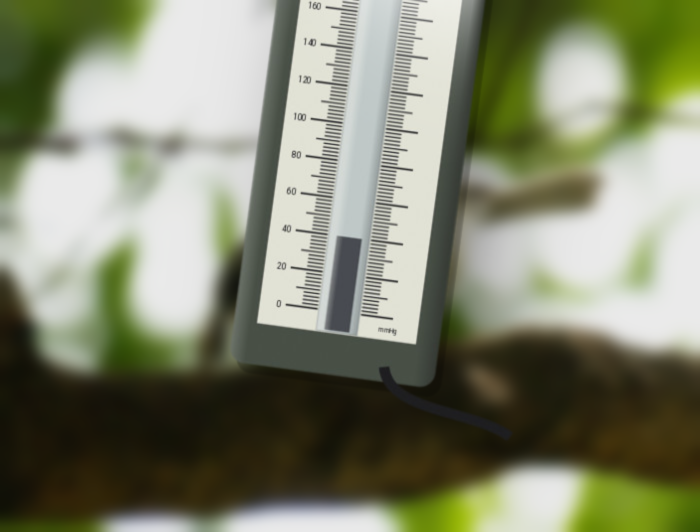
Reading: 40 mmHg
